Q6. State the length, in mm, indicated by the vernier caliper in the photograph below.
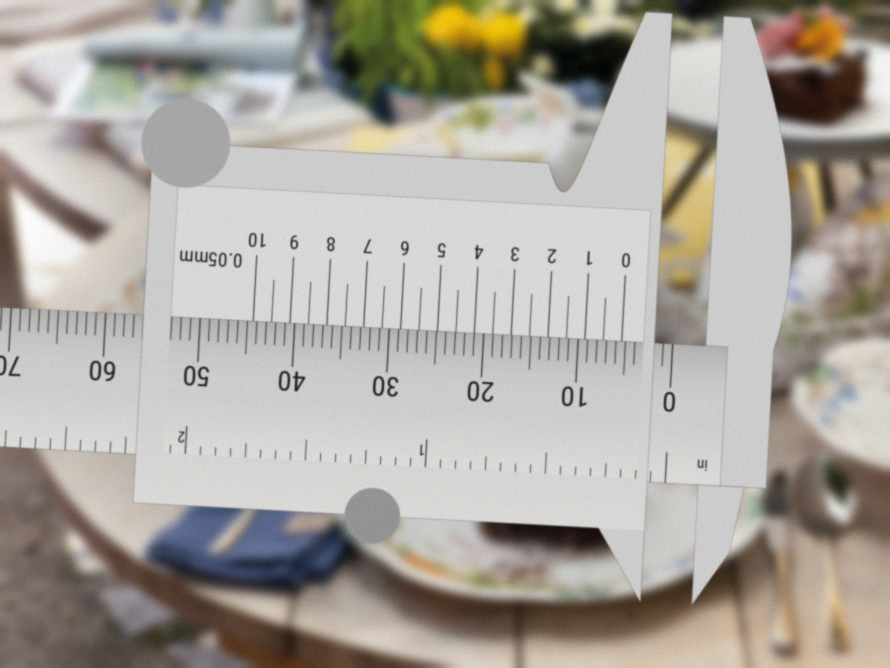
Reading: 5.4 mm
